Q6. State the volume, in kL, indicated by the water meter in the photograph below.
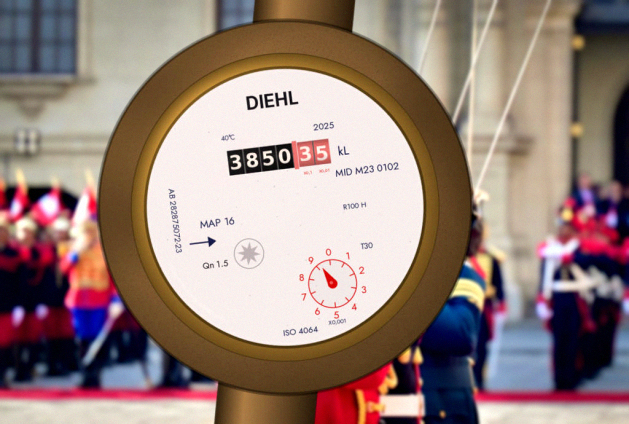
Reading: 3850.349 kL
